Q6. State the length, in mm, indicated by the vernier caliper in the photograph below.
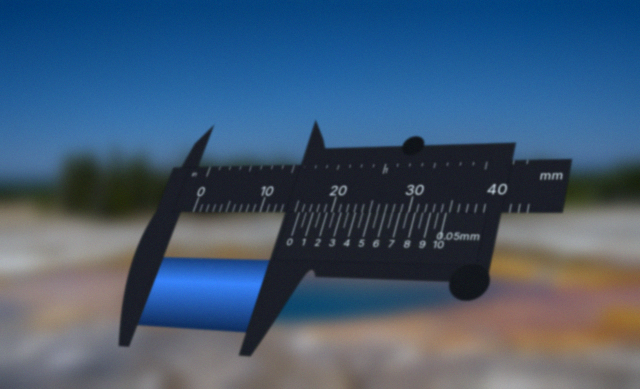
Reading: 15.6 mm
